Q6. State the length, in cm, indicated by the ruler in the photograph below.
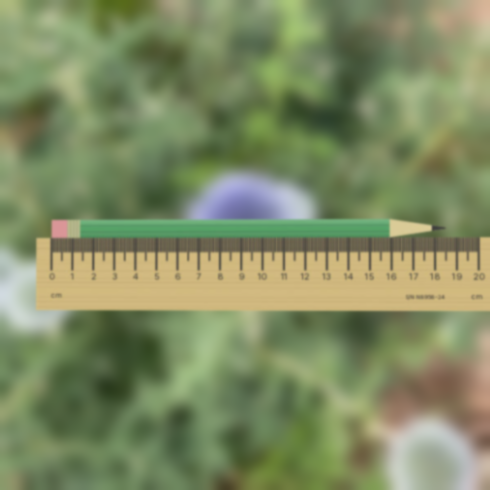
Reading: 18.5 cm
